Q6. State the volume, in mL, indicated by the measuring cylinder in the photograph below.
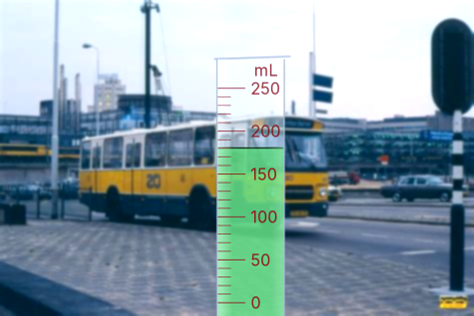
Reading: 180 mL
